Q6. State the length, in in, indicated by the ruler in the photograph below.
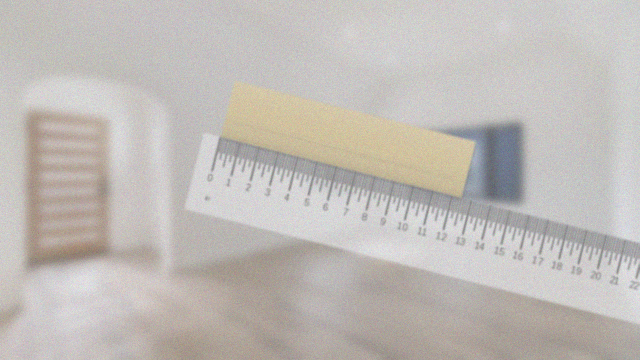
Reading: 12.5 in
